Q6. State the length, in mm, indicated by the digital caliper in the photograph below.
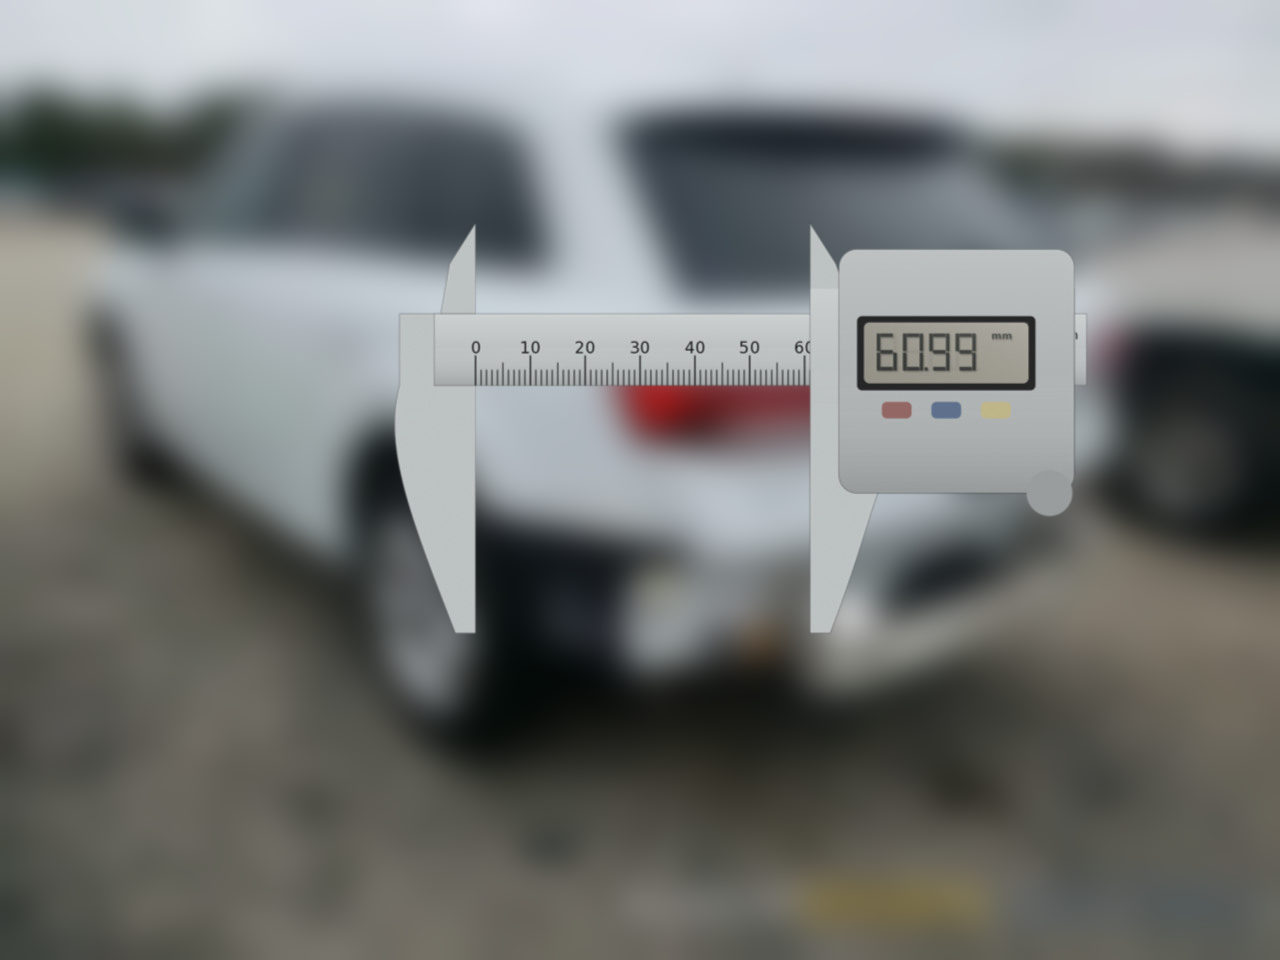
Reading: 60.99 mm
